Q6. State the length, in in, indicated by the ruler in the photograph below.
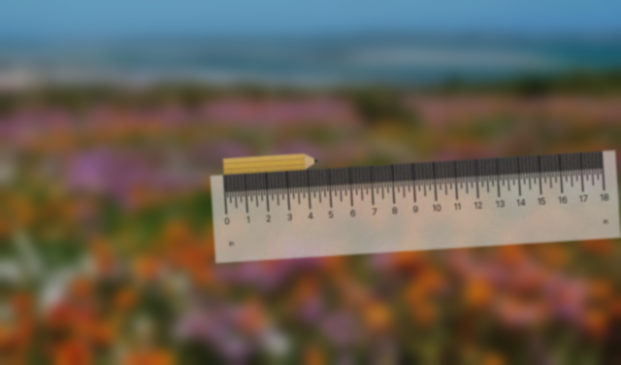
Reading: 4.5 in
